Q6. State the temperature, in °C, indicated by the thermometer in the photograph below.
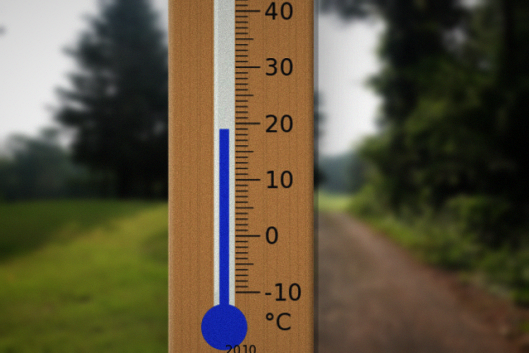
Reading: 19 °C
